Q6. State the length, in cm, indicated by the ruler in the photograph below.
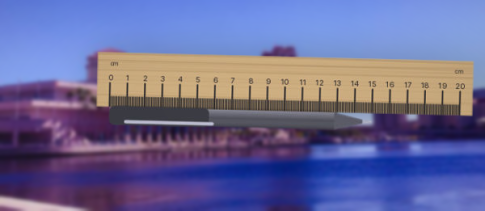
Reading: 15 cm
